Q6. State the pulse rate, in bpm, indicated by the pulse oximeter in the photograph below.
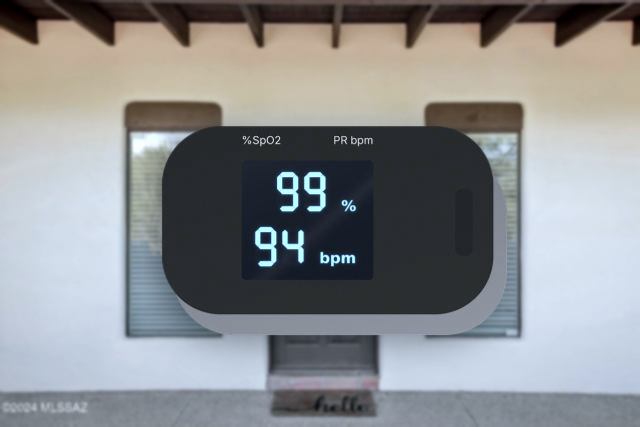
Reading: 94 bpm
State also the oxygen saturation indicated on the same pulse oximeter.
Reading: 99 %
